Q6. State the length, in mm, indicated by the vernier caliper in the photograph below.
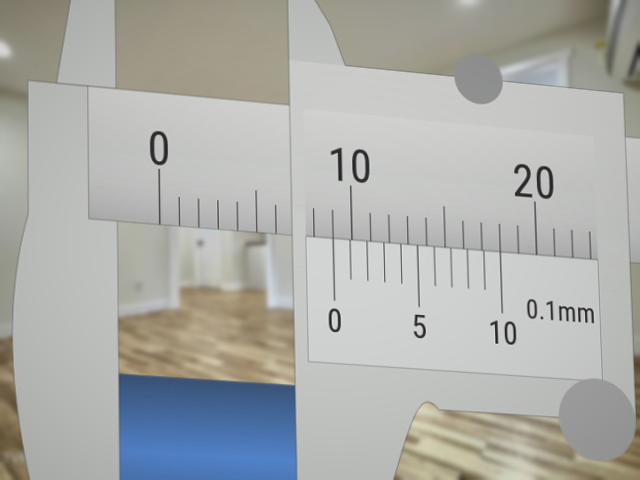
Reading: 9.0 mm
